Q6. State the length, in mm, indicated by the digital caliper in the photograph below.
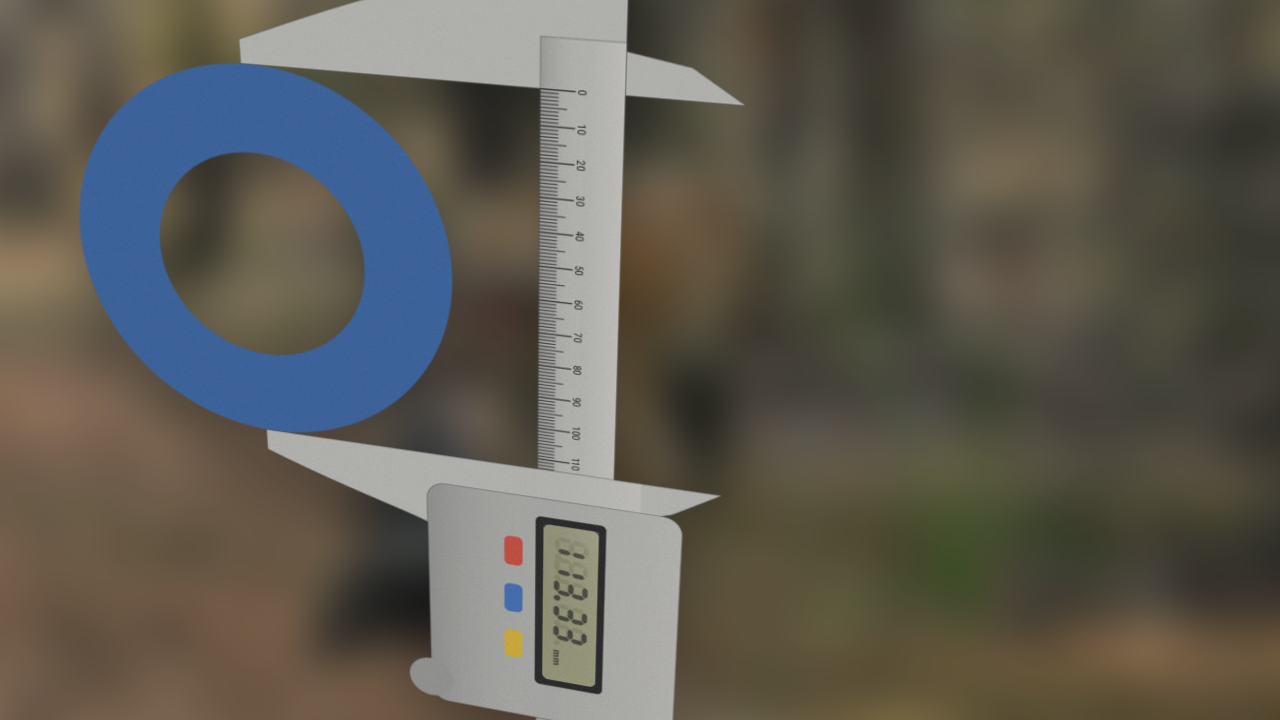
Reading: 113.33 mm
